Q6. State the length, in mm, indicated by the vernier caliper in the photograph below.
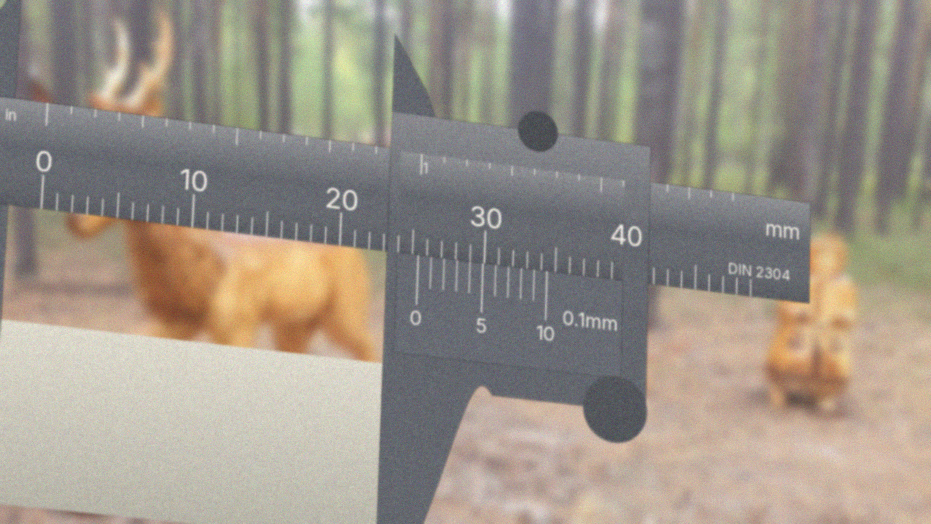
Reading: 25.4 mm
